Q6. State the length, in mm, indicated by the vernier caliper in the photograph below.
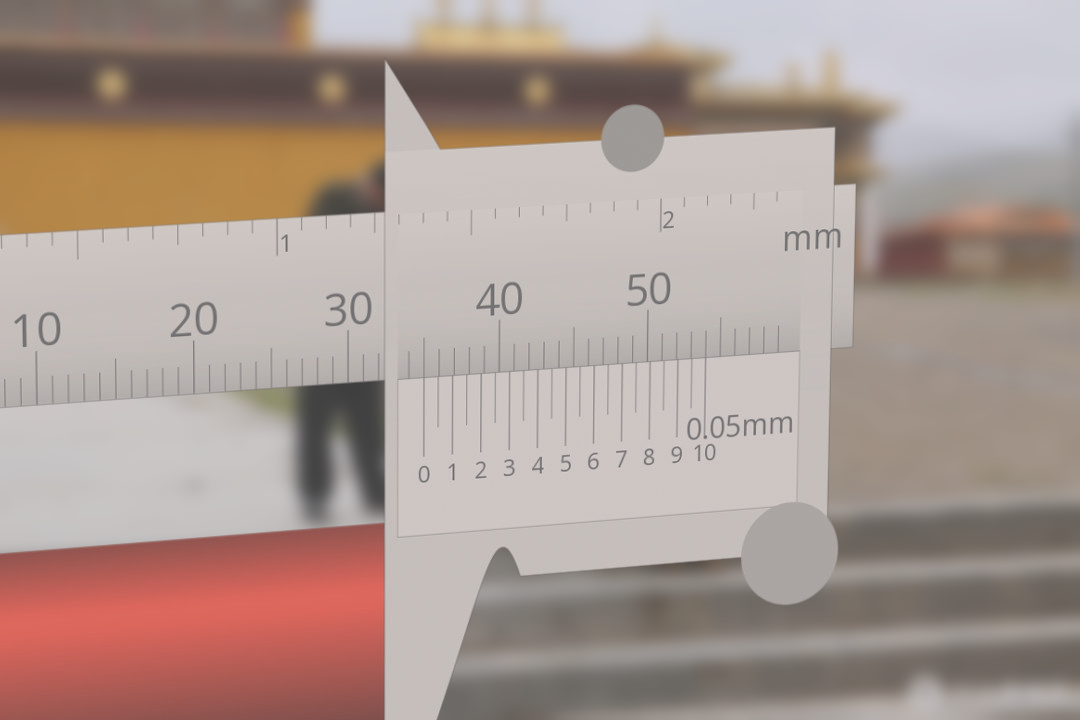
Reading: 35.0 mm
